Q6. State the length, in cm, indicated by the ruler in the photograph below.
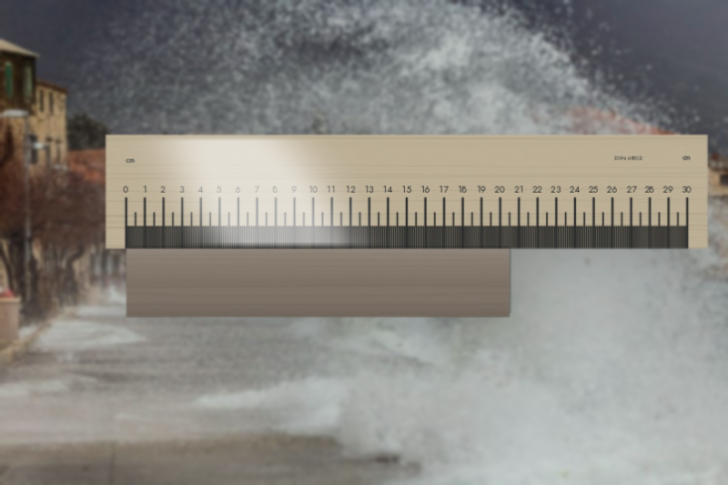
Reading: 20.5 cm
